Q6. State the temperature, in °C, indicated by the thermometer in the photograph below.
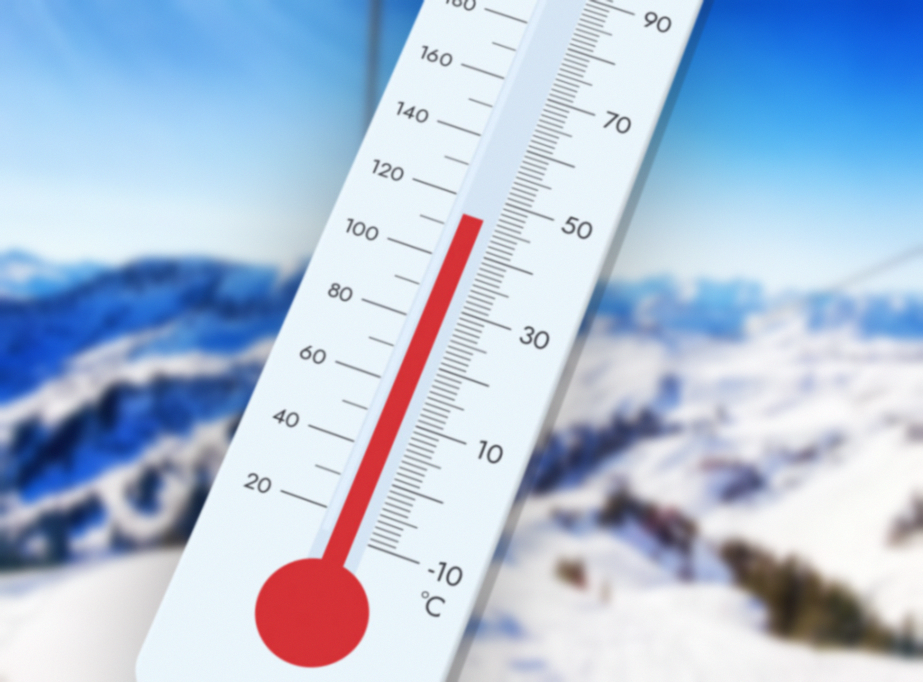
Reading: 46 °C
